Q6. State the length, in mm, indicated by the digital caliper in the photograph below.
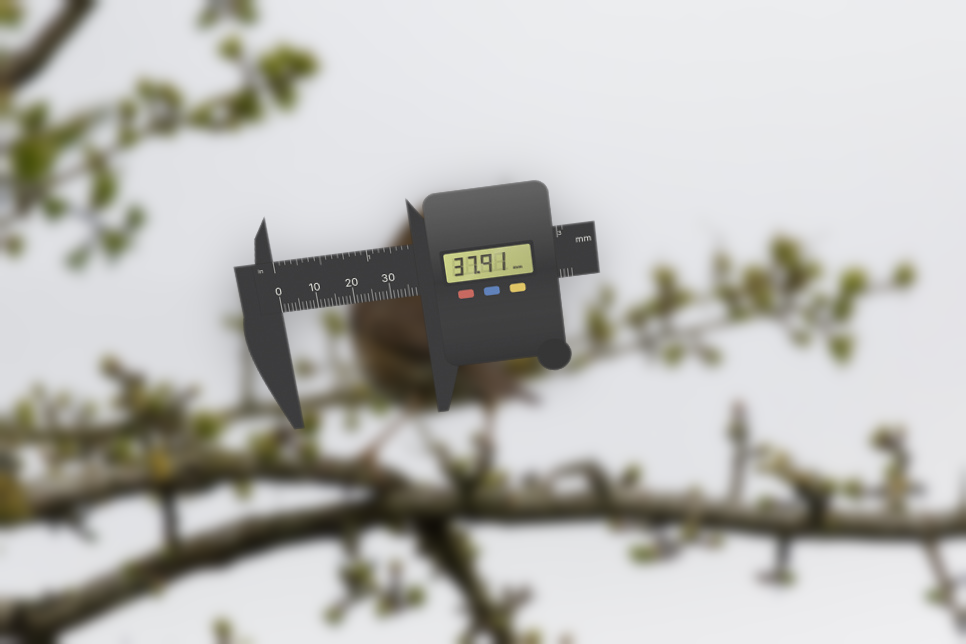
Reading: 37.91 mm
